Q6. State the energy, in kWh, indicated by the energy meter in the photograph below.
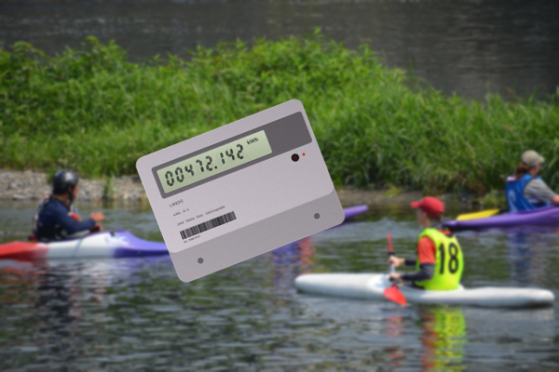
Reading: 472.142 kWh
